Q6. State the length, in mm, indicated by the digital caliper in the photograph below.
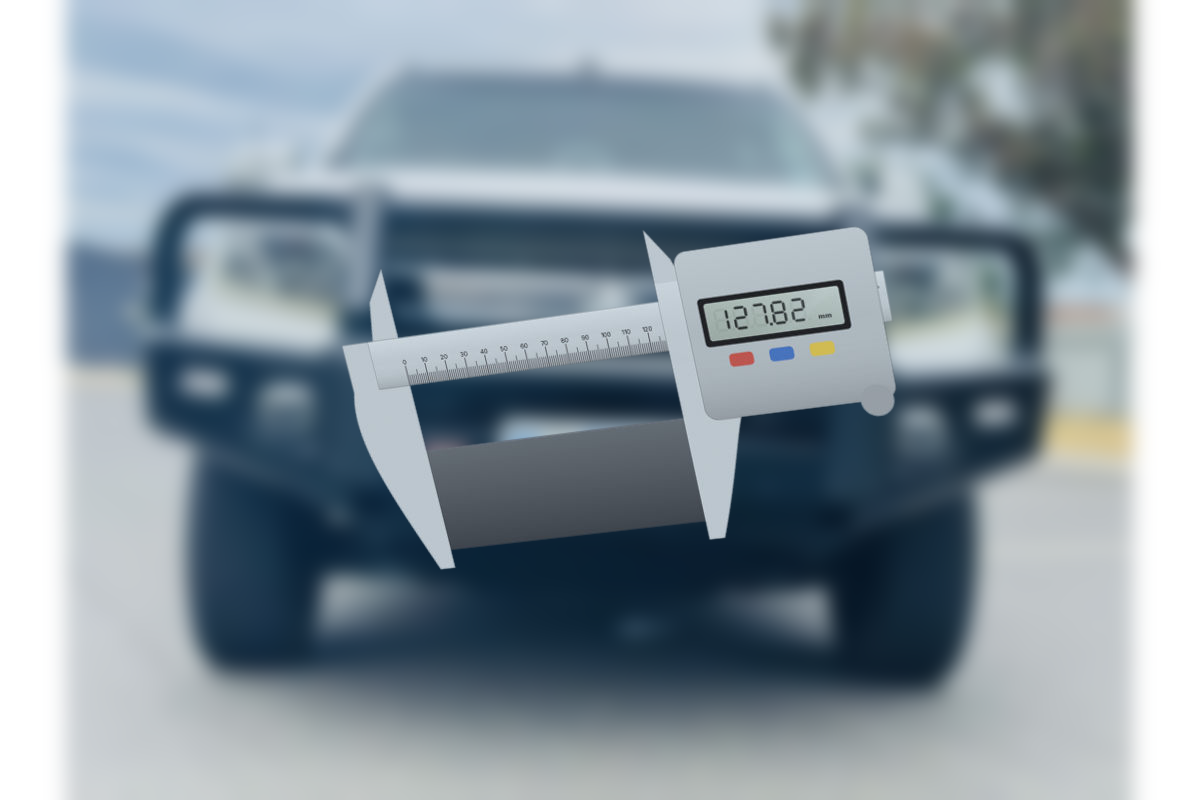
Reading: 127.82 mm
